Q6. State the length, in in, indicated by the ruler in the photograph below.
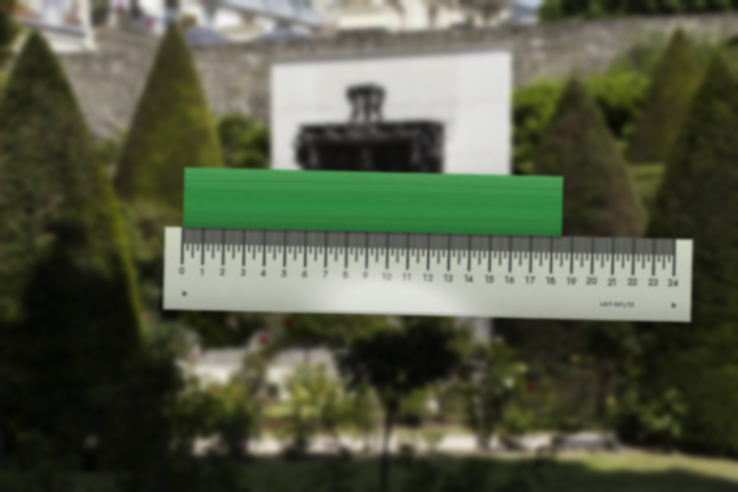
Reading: 18.5 in
